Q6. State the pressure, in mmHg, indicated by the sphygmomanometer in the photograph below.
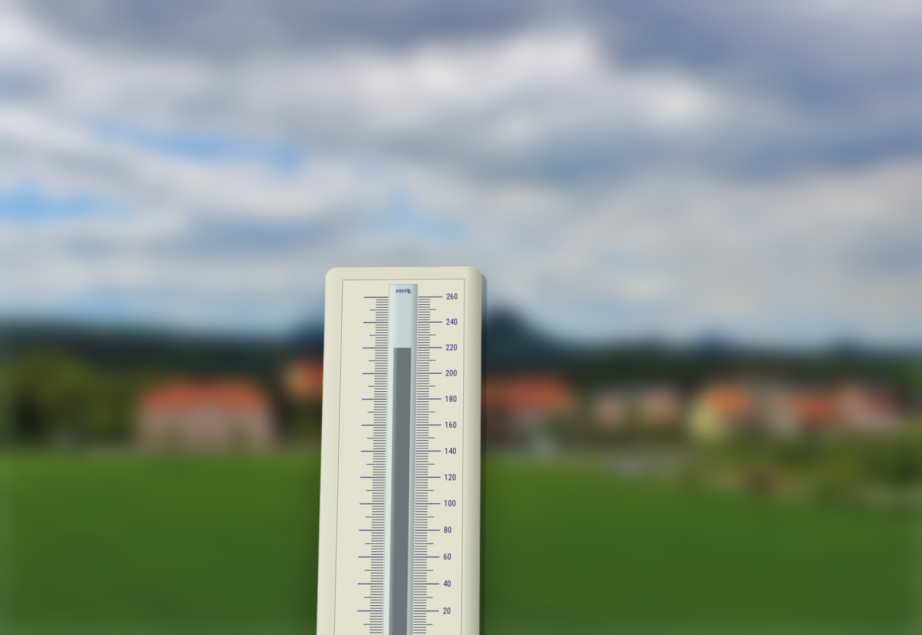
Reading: 220 mmHg
